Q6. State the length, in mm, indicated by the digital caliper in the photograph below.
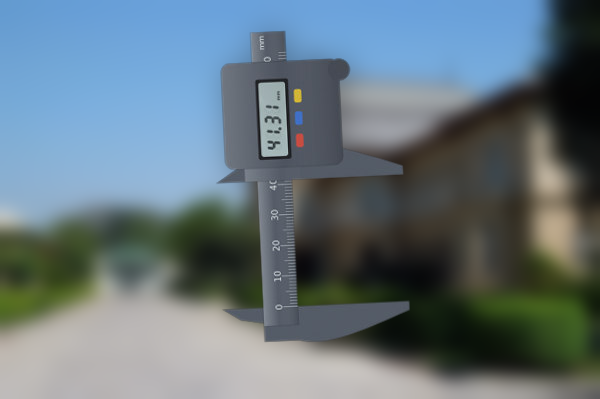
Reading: 41.31 mm
